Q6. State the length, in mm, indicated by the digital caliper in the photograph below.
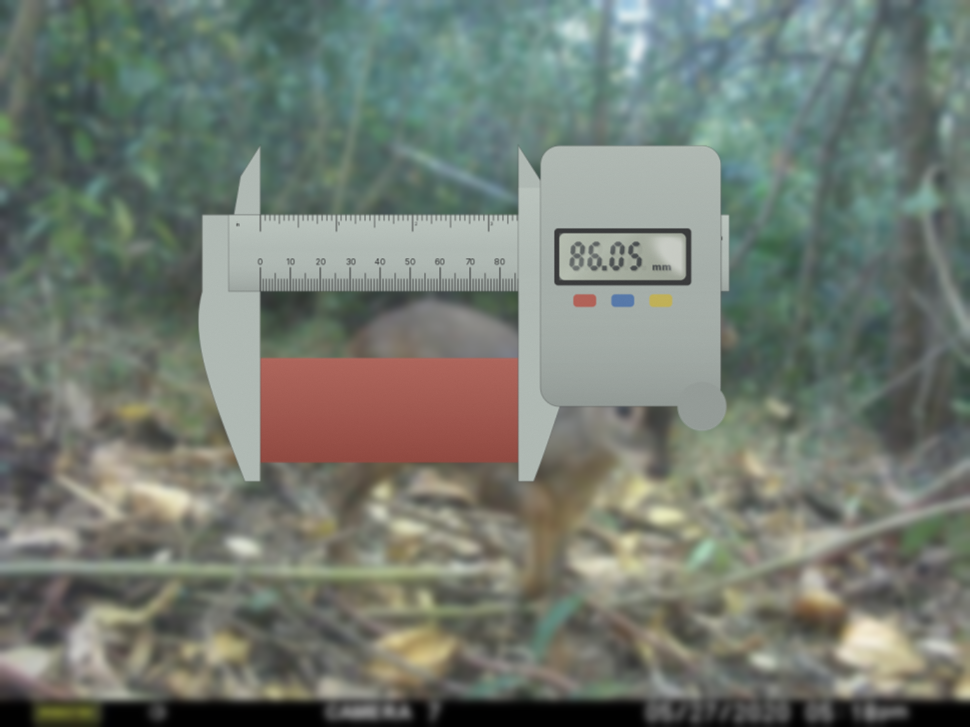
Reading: 86.05 mm
